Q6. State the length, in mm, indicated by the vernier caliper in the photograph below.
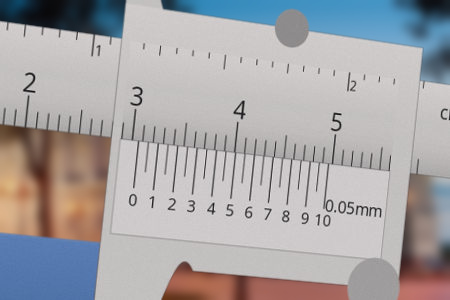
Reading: 30.6 mm
